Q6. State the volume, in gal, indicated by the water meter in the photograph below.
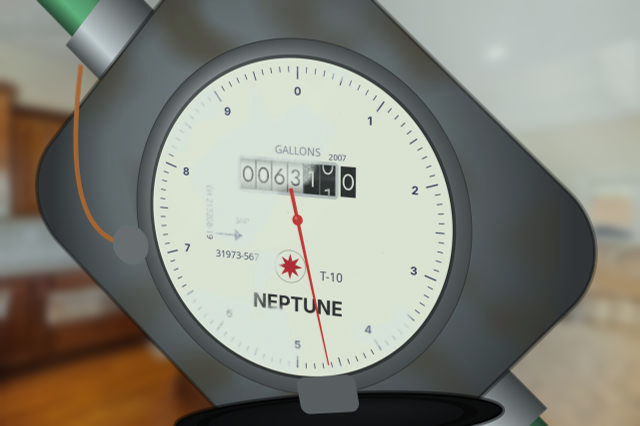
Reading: 63104.6 gal
